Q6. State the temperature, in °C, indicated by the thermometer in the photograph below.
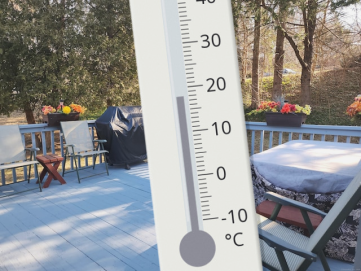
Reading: 18 °C
